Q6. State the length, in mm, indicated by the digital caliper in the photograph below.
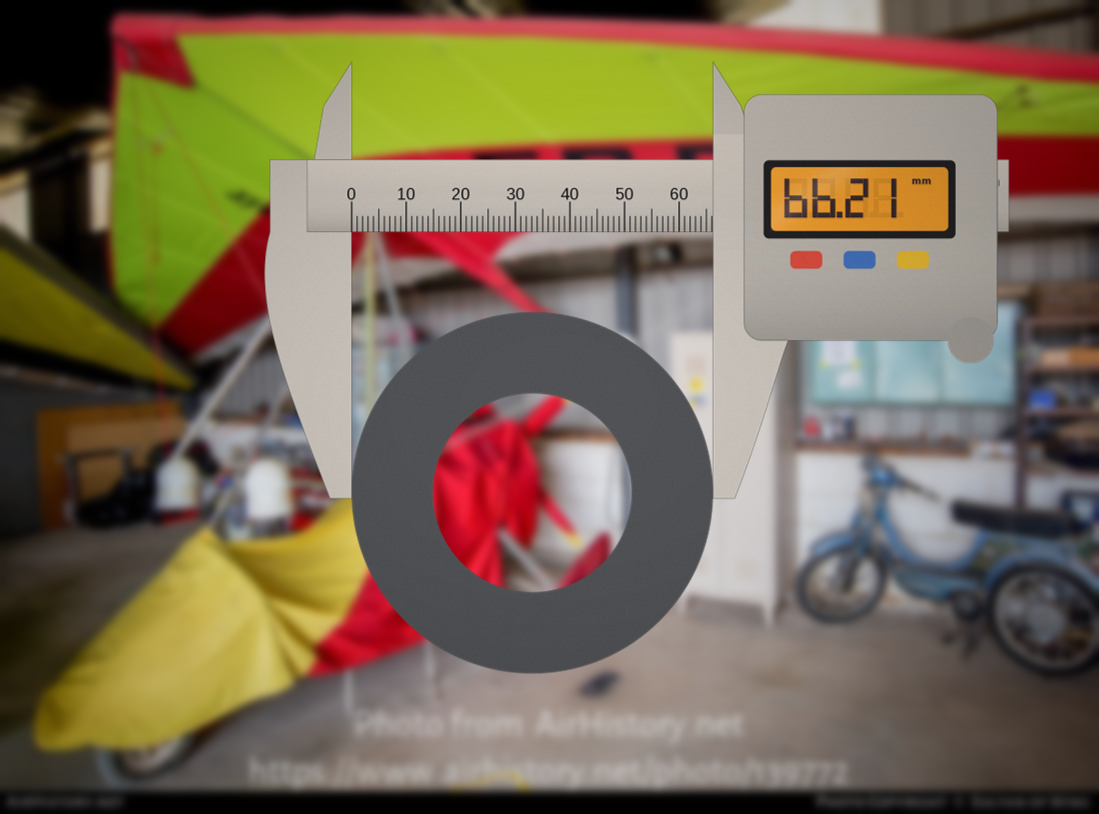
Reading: 66.21 mm
